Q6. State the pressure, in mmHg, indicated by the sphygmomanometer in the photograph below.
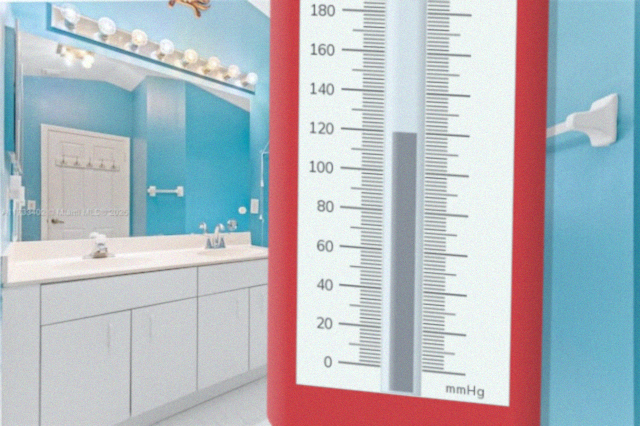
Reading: 120 mmHg
